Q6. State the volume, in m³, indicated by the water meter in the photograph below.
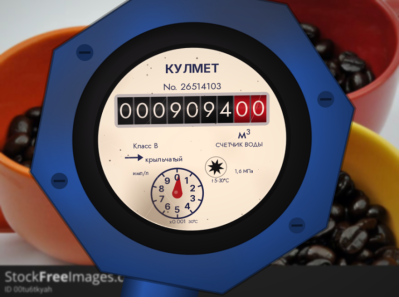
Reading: 9094.000 m³
